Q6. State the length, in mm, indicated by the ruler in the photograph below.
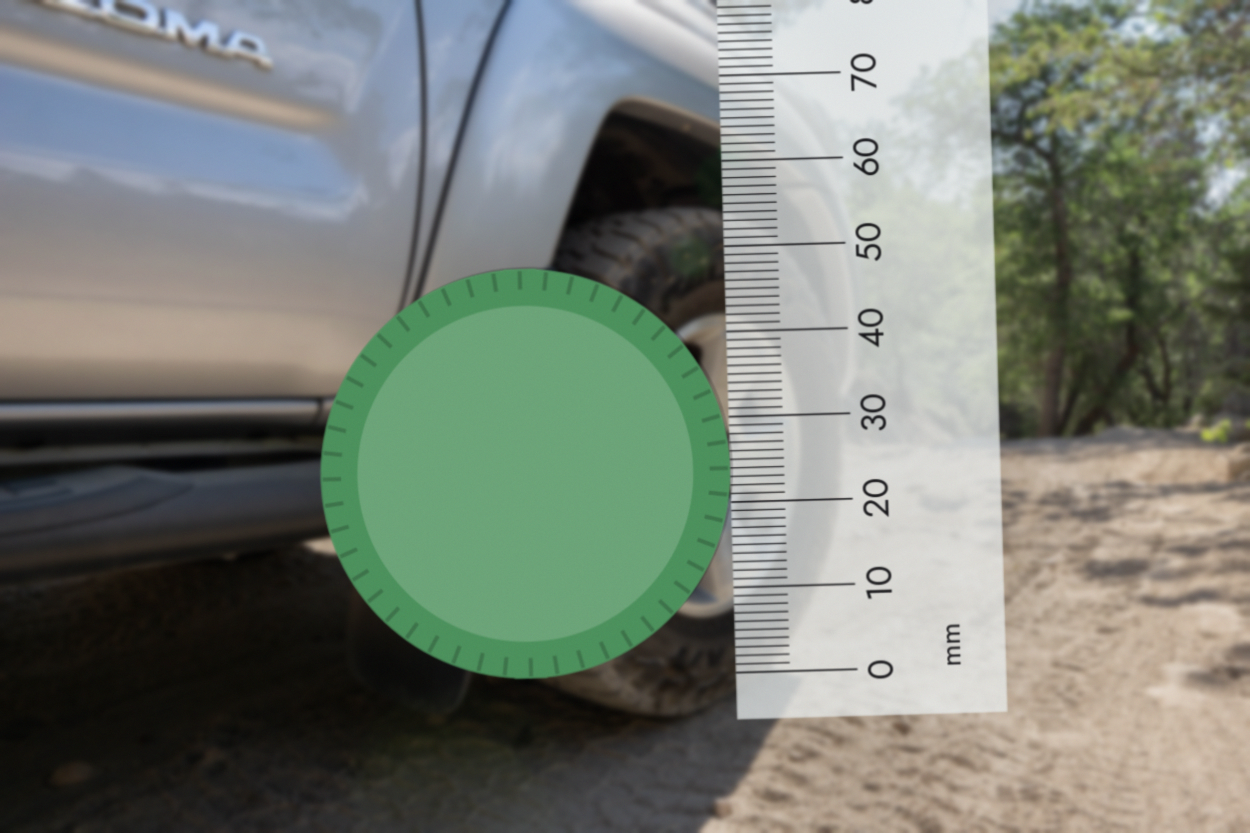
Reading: 48 mm
